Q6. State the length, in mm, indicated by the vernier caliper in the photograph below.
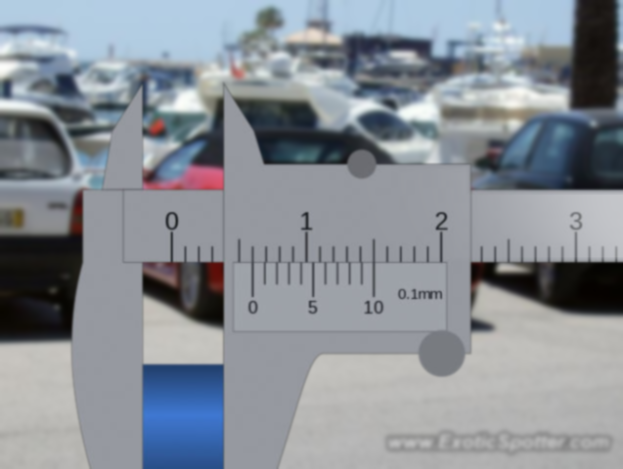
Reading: 6.0 mm
